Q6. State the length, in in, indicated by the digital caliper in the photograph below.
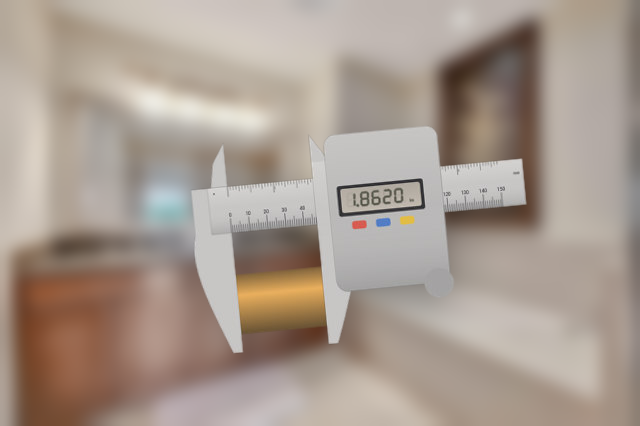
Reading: 1.8620 in
